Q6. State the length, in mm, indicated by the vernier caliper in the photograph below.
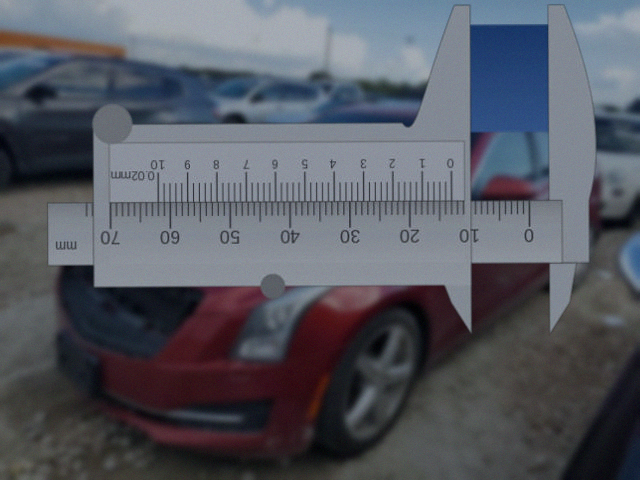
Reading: 13.0 mm
